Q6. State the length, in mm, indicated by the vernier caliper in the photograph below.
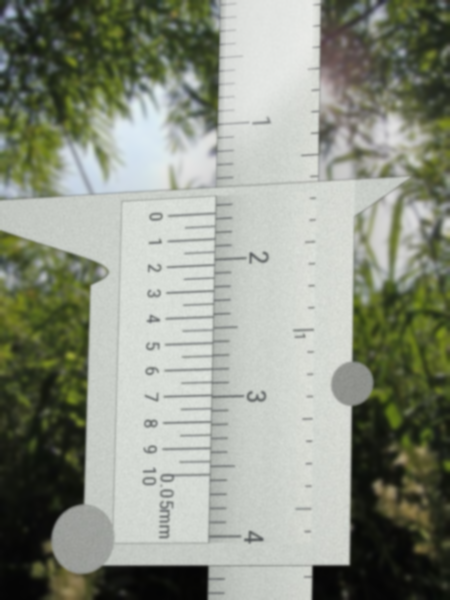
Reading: 16.6 mm
